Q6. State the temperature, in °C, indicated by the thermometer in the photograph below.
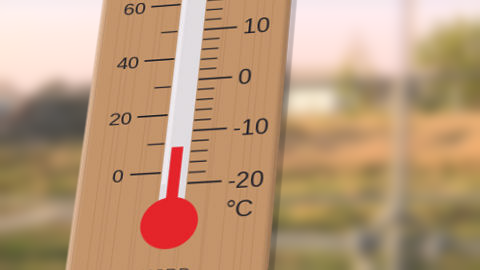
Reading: -13 °C
